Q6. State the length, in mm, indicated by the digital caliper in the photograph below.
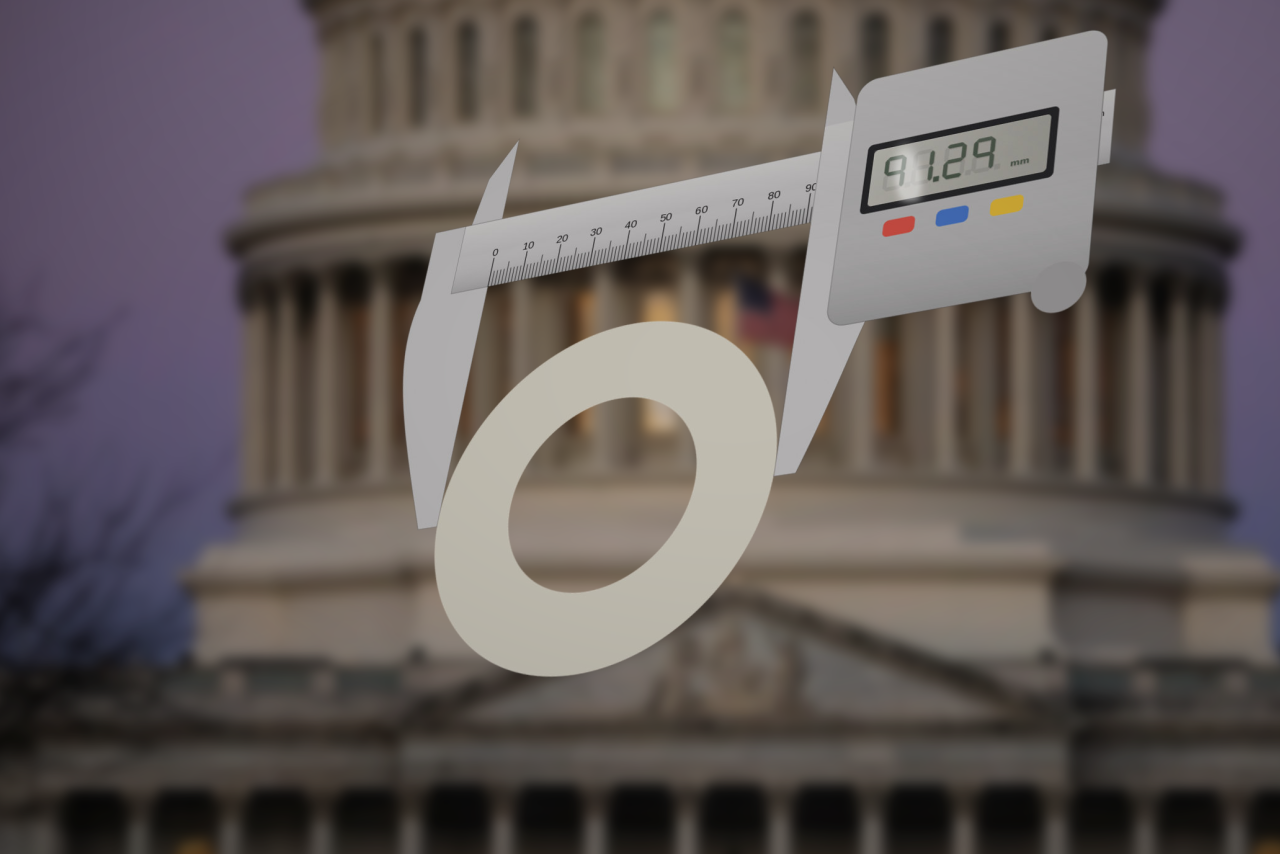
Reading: 91.29 mm
